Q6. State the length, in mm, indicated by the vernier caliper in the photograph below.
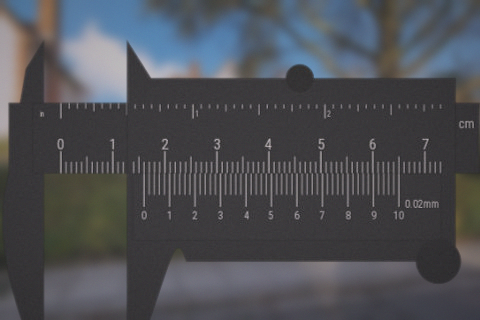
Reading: 16.0 mm
